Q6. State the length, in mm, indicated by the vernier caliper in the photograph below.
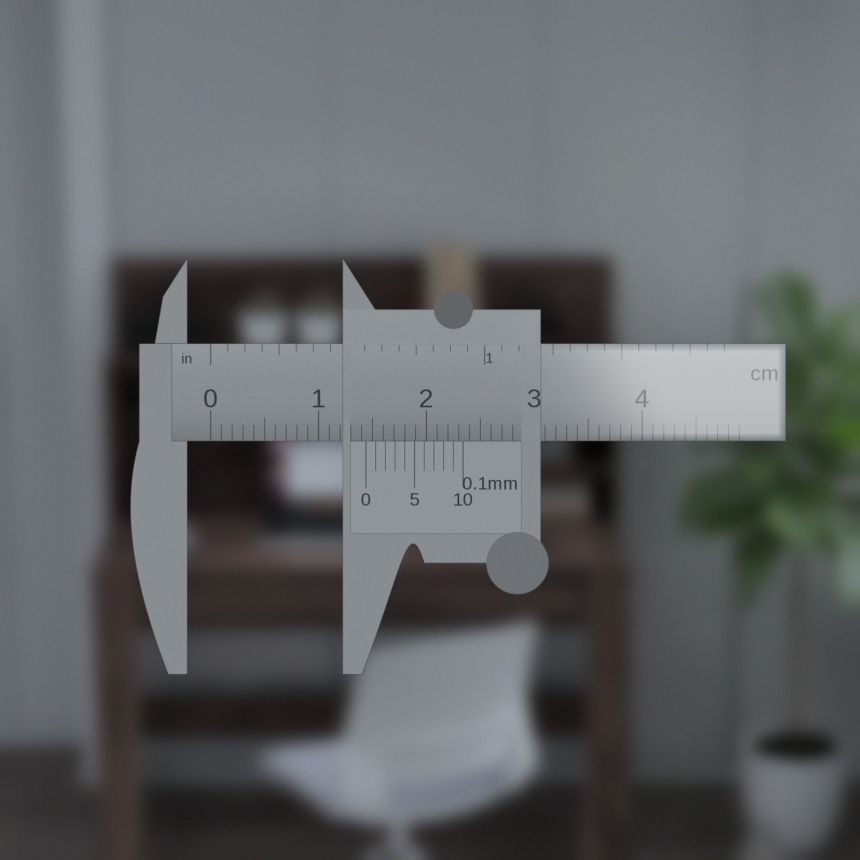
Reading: 14.4 mm
